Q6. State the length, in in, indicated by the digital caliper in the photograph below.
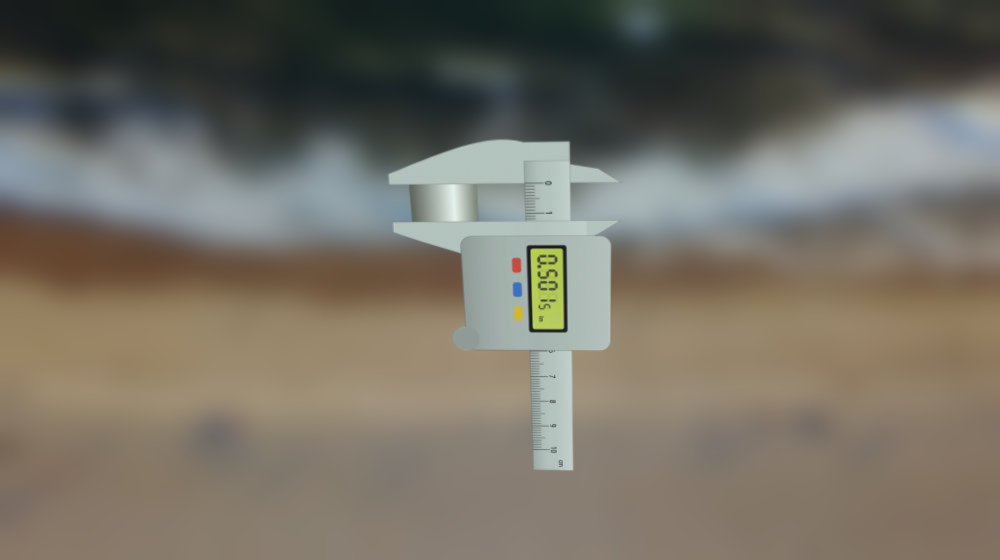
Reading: 0.5015 in
